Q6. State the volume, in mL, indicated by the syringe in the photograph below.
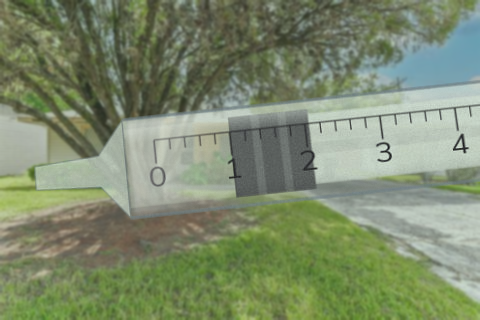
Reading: 1 mL
